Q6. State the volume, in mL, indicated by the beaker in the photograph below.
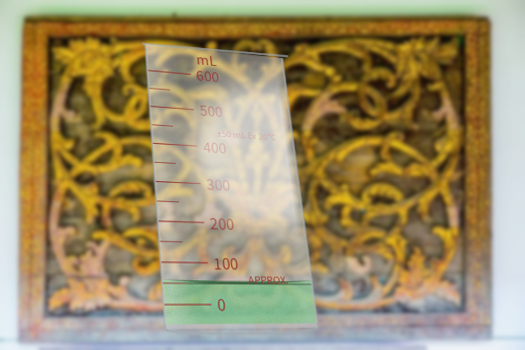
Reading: 50 mL
